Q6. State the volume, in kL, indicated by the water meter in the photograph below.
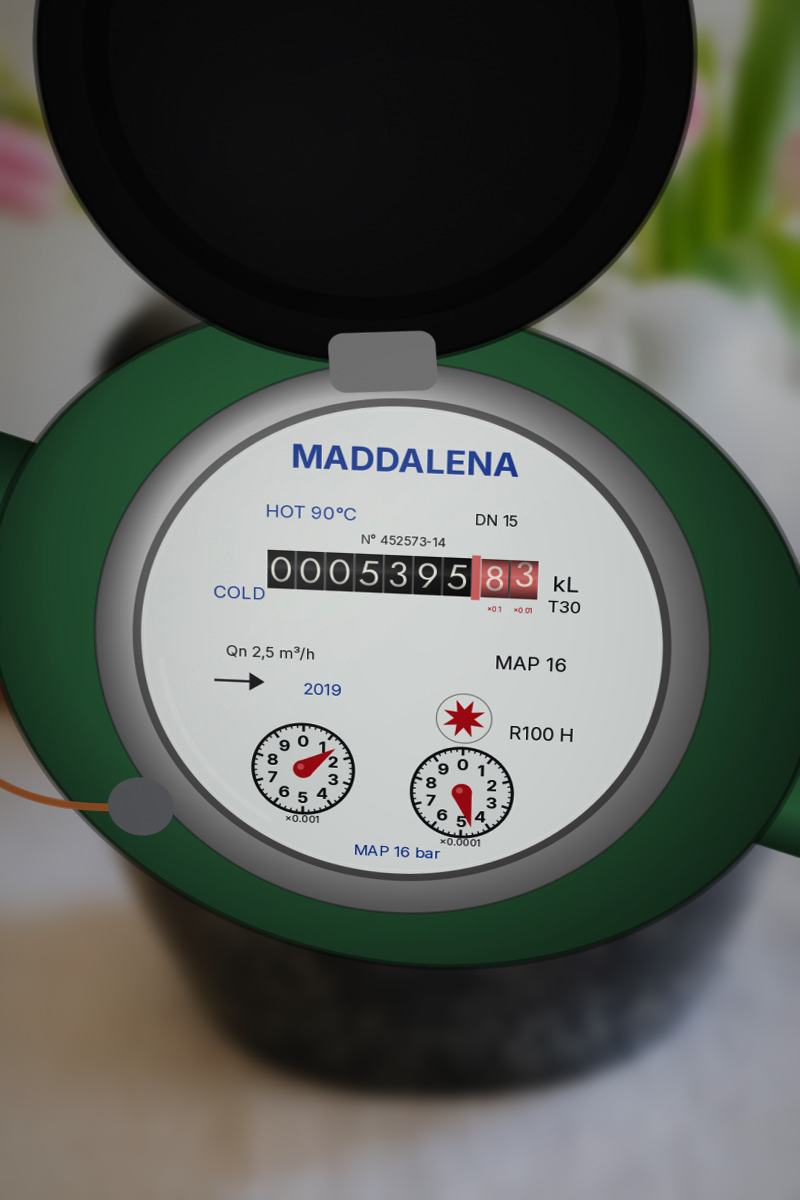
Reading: 5395.8314 kL
